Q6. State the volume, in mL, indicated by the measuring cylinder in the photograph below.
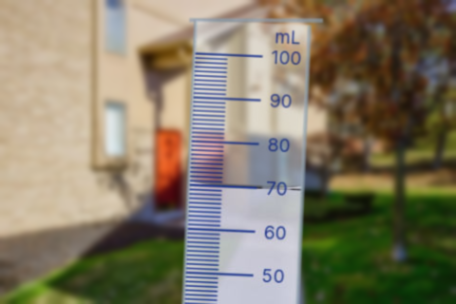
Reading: 70 mL
